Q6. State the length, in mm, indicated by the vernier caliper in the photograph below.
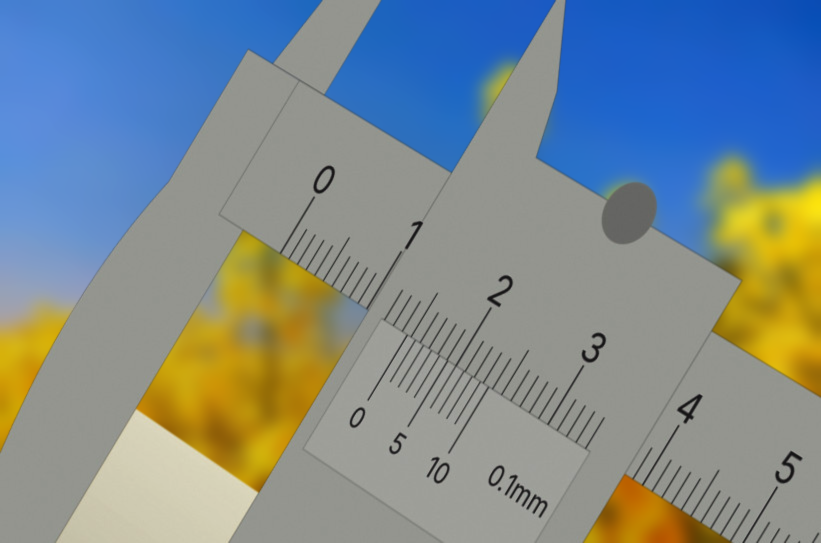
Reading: 14.6 mm
